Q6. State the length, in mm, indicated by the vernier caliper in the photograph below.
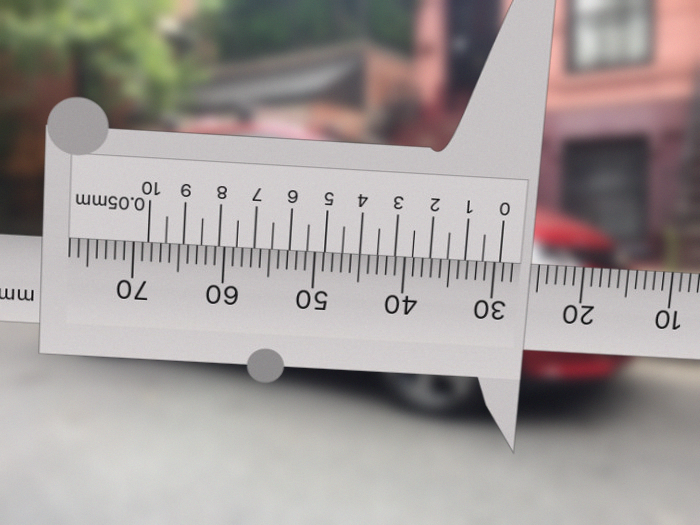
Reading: 29.4 mm
